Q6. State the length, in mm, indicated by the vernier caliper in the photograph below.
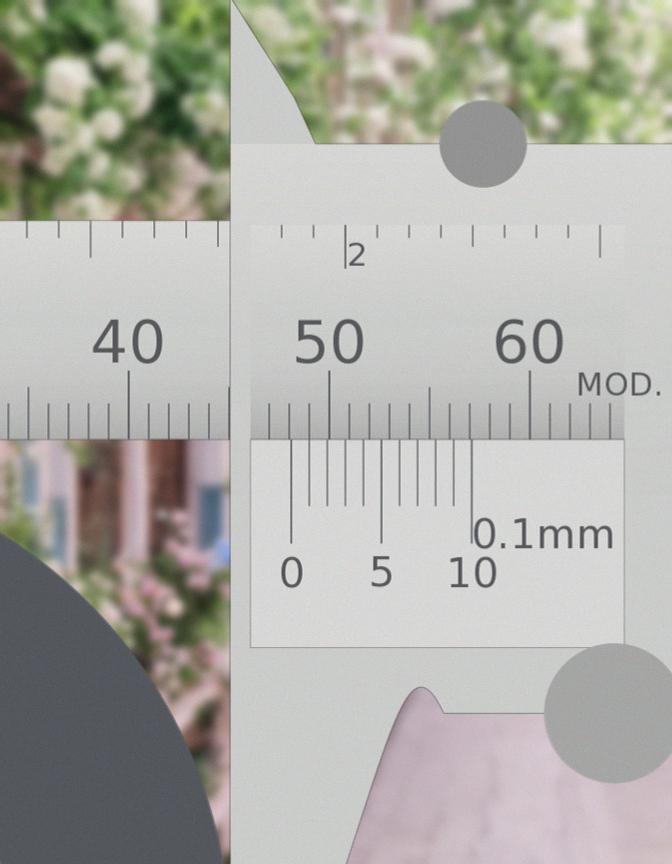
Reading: 48.1 mm
